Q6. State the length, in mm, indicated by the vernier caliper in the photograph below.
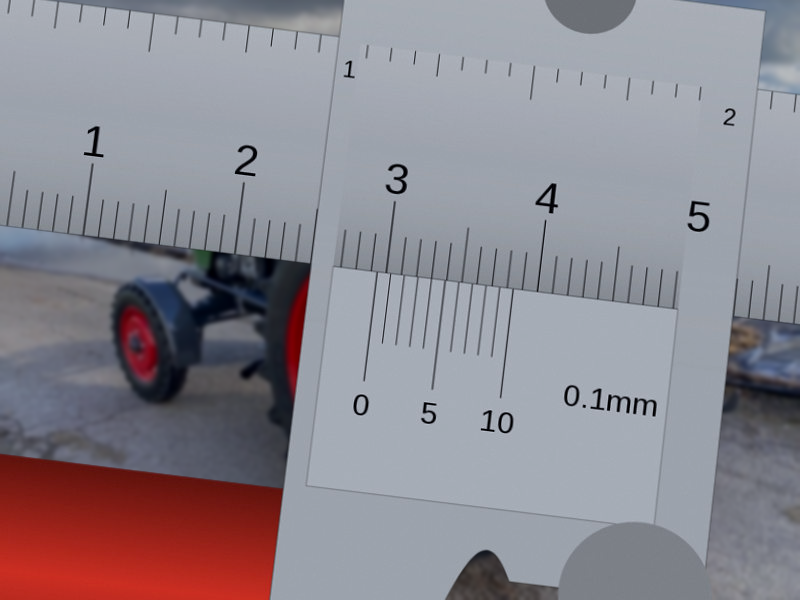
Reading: 29.4 mm
